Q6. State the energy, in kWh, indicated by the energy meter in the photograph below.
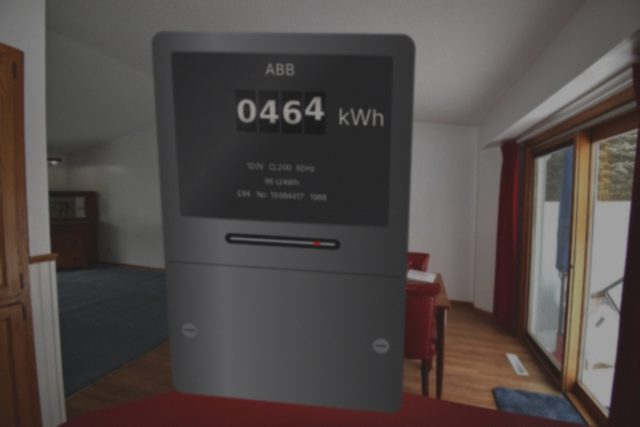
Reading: 464 kWh
